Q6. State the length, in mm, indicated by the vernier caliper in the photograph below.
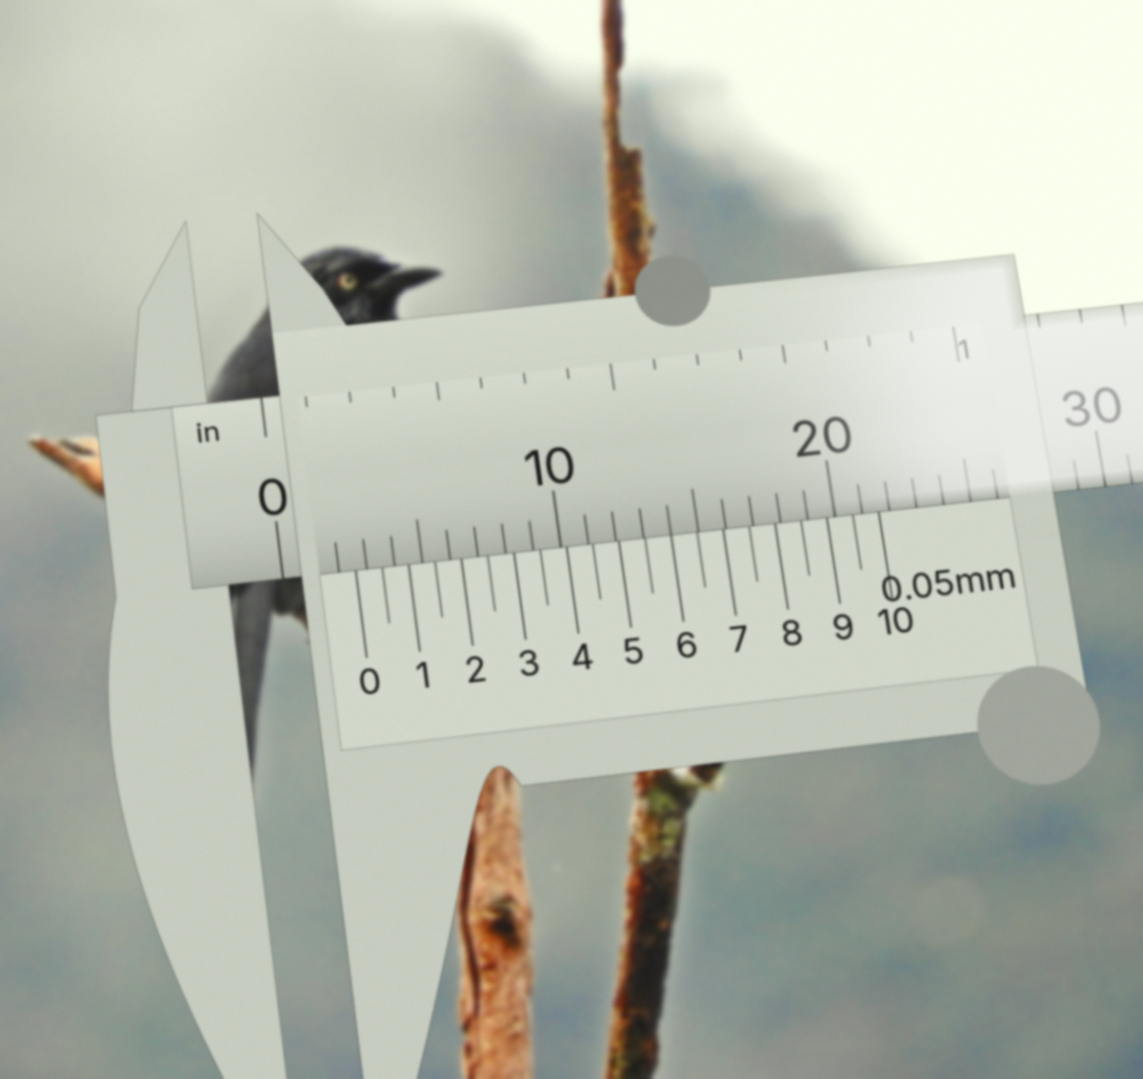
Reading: 2.6 mm
